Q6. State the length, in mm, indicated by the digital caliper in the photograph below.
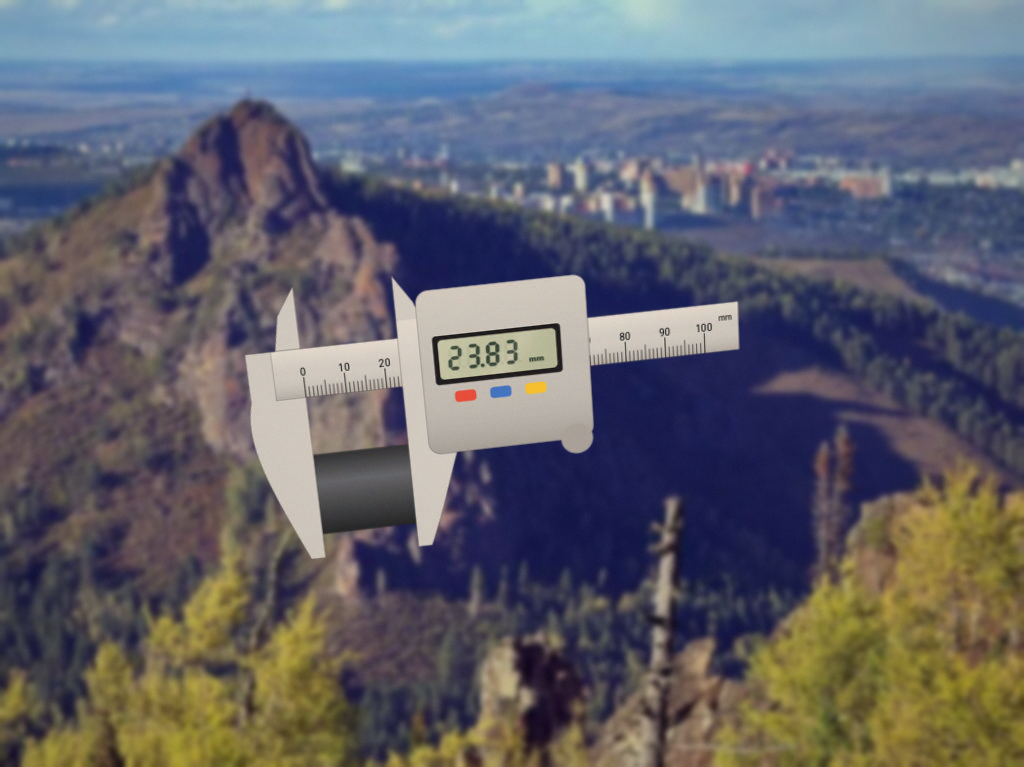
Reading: 23.83 mm
